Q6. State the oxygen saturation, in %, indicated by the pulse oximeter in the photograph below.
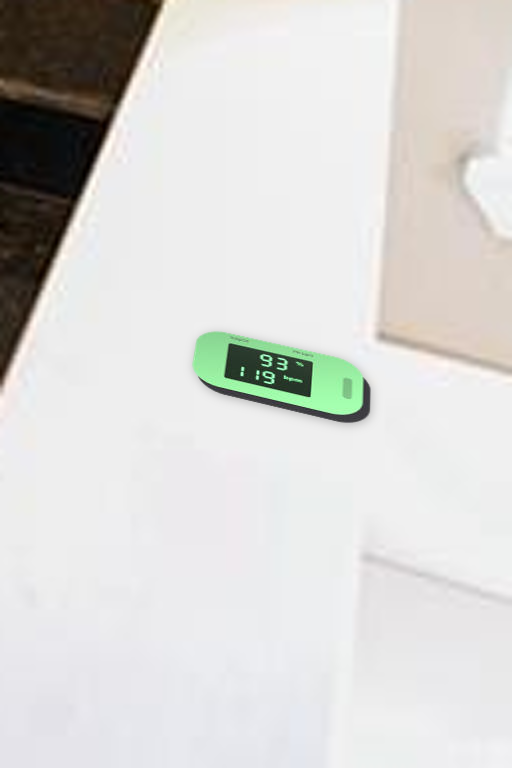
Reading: 93 %
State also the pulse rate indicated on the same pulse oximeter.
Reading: 119 bpm
